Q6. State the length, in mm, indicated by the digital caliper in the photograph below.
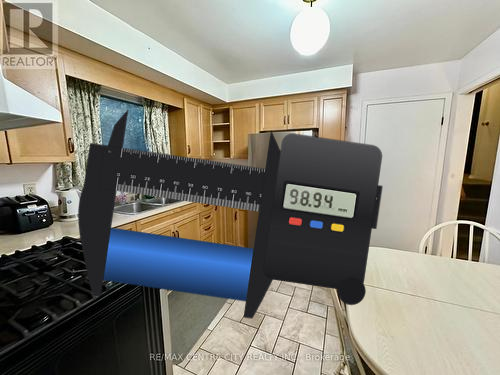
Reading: 98.94 mm
